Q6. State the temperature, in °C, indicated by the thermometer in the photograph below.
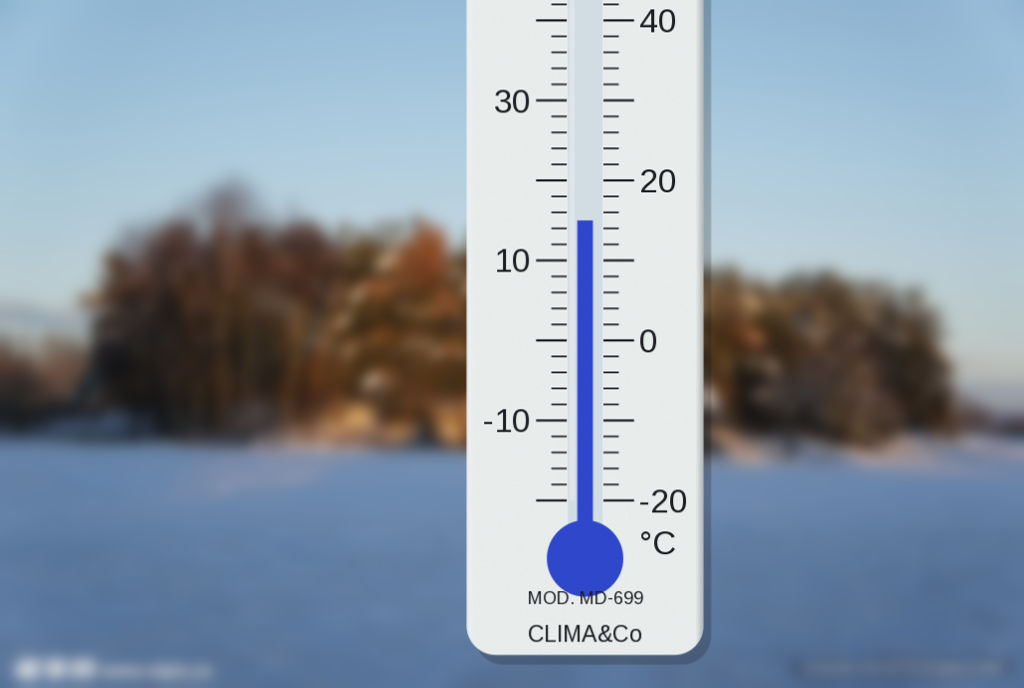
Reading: 15 °C
